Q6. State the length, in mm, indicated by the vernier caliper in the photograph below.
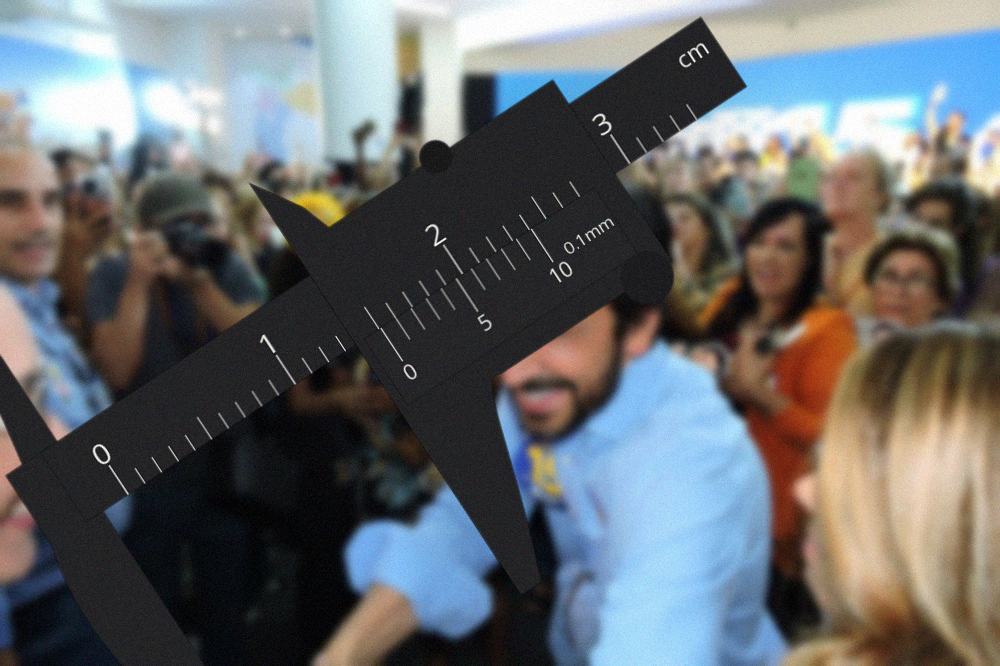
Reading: 15.1 mm
